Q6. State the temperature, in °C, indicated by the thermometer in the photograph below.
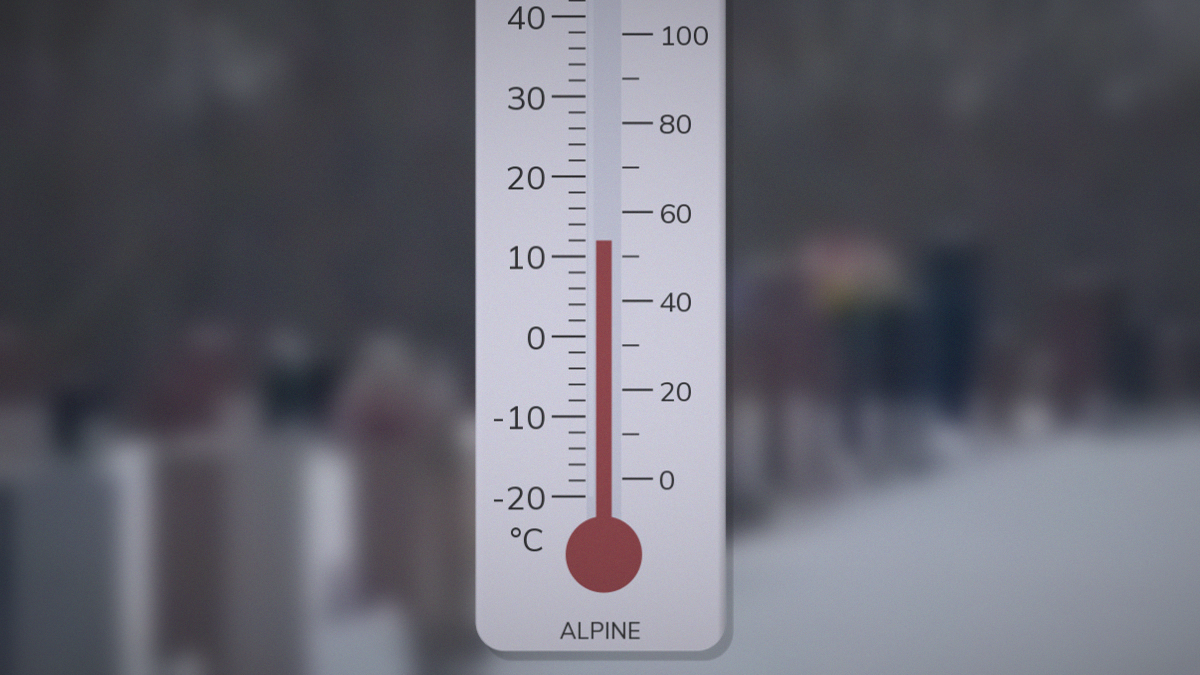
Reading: 12 °C
